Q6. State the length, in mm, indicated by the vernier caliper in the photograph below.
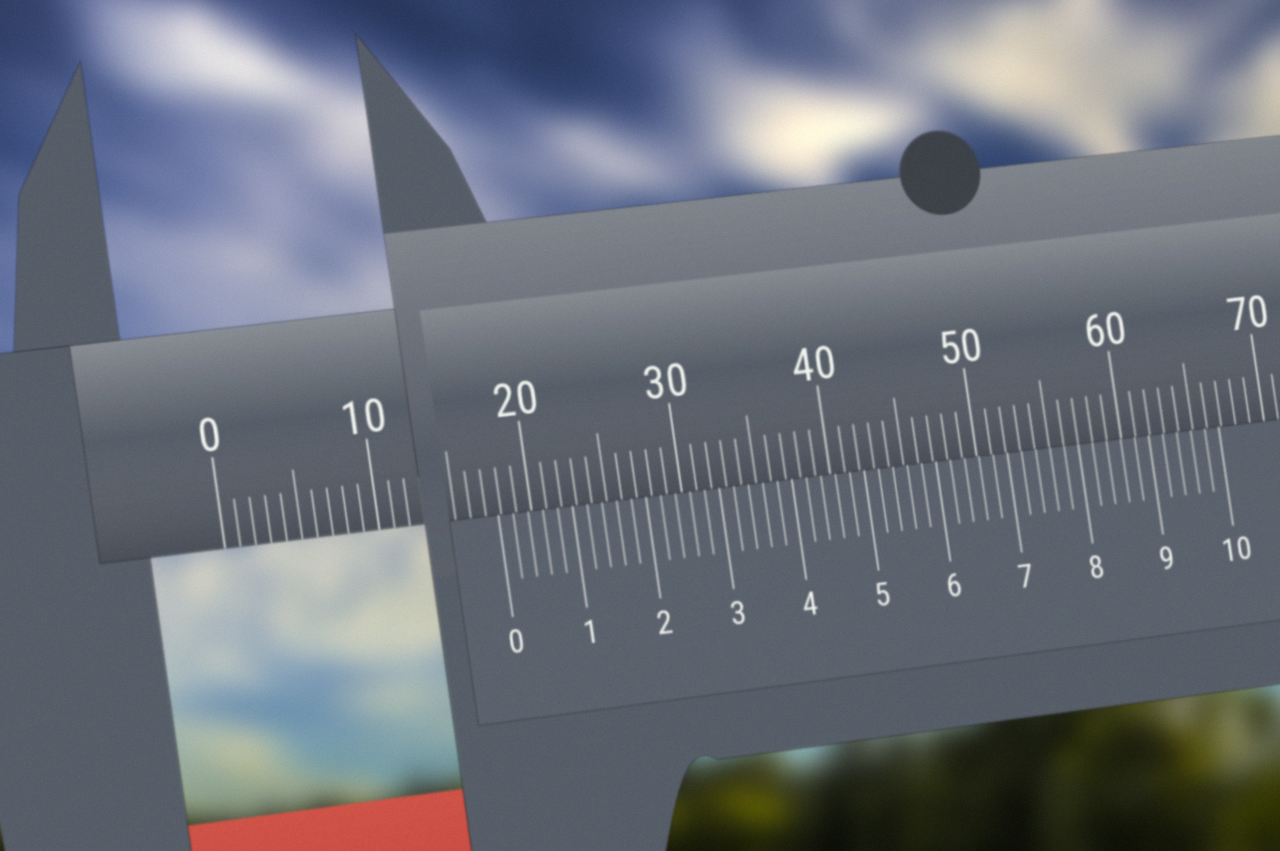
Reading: 17.8 mm
